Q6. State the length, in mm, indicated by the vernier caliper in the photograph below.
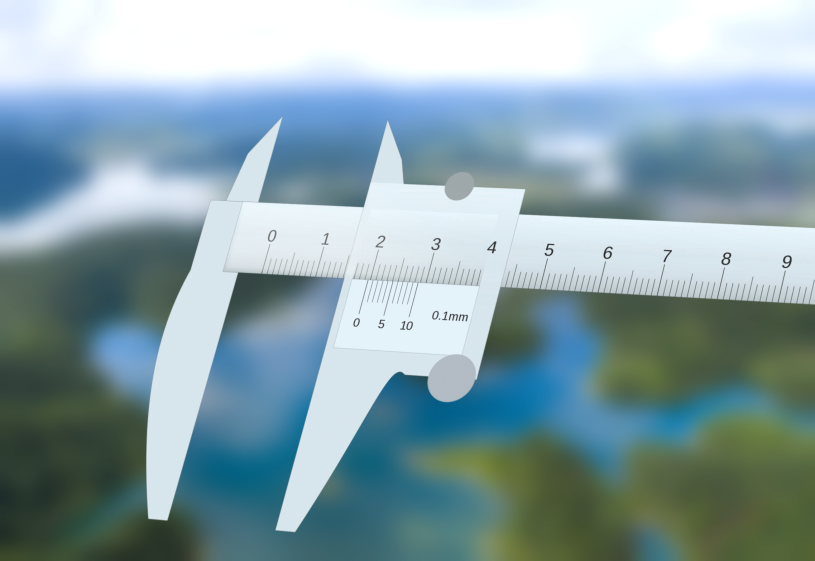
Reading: 19.6 mm
